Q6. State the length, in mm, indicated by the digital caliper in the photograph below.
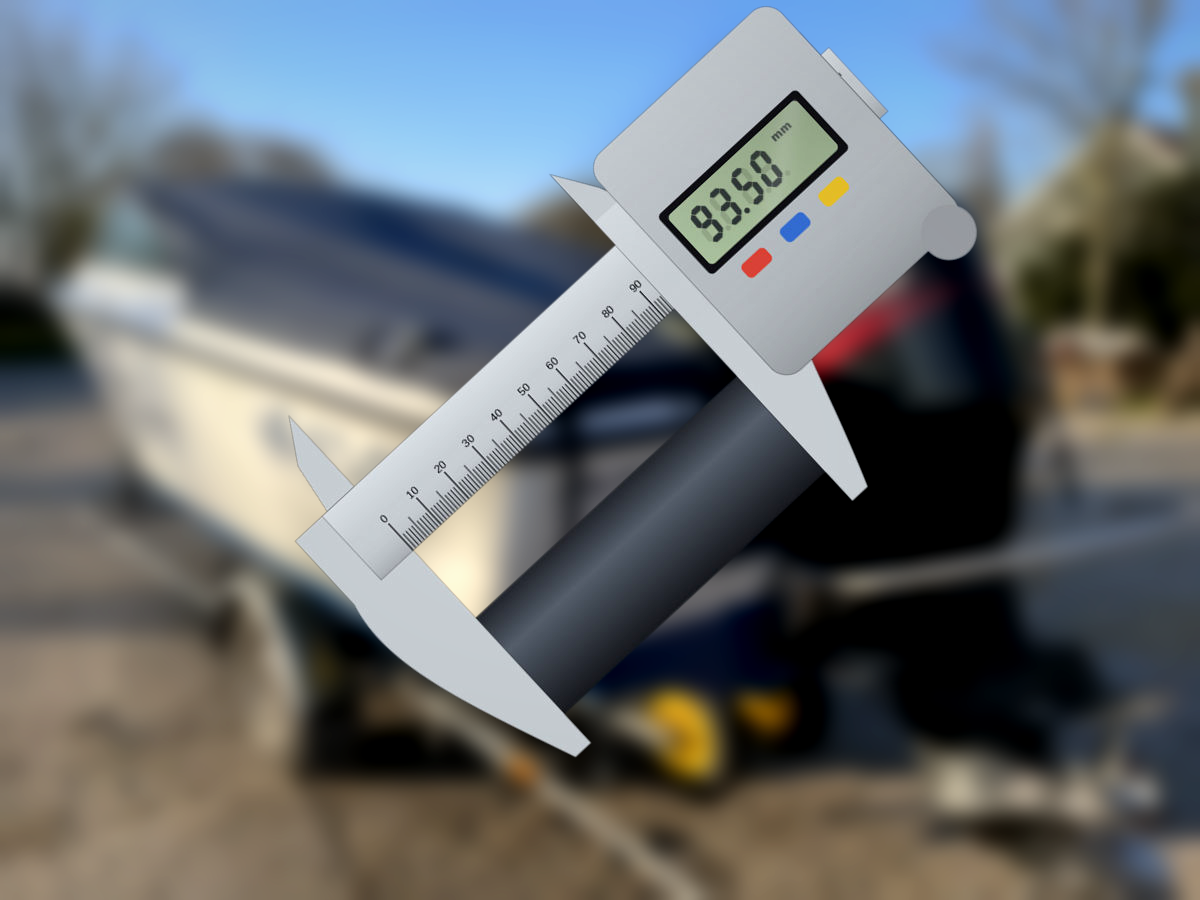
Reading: 93.50 mm
